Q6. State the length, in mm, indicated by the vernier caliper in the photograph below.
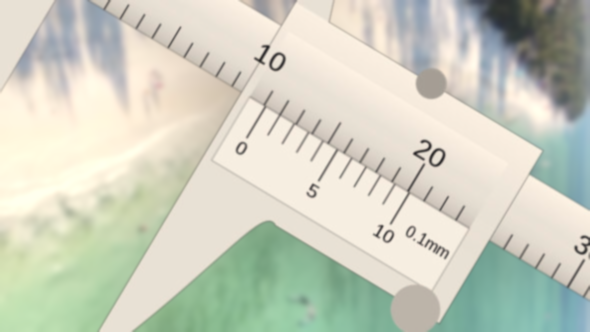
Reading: 11.1 mm
